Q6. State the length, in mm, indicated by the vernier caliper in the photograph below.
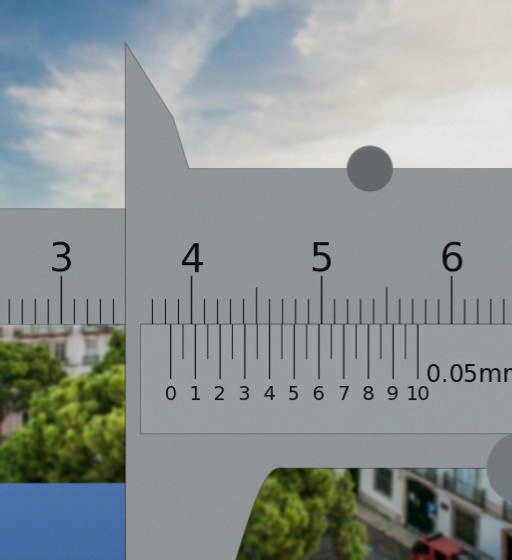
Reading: 38.4 mm
